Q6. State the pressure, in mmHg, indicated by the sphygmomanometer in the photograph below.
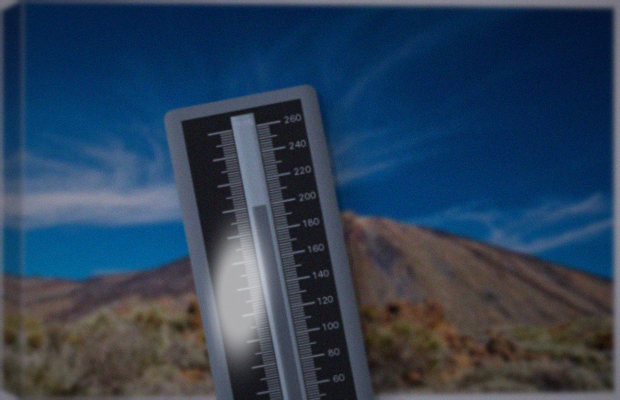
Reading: 200 mmHg
